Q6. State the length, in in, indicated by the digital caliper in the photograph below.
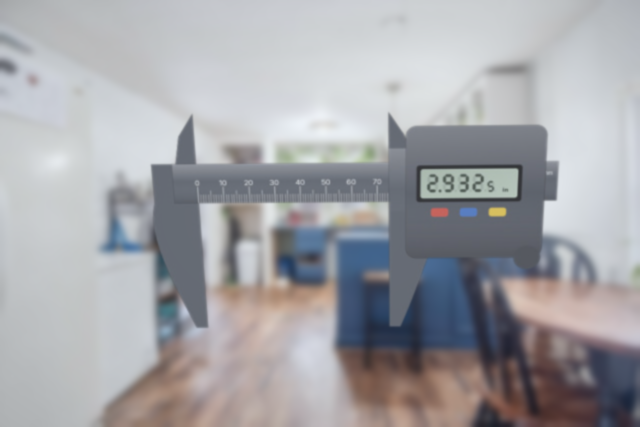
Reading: 2.9325 in
